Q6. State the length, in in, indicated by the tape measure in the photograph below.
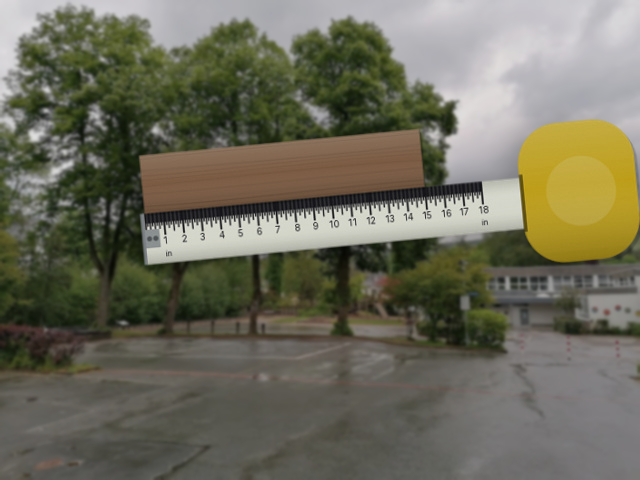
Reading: 15 in
